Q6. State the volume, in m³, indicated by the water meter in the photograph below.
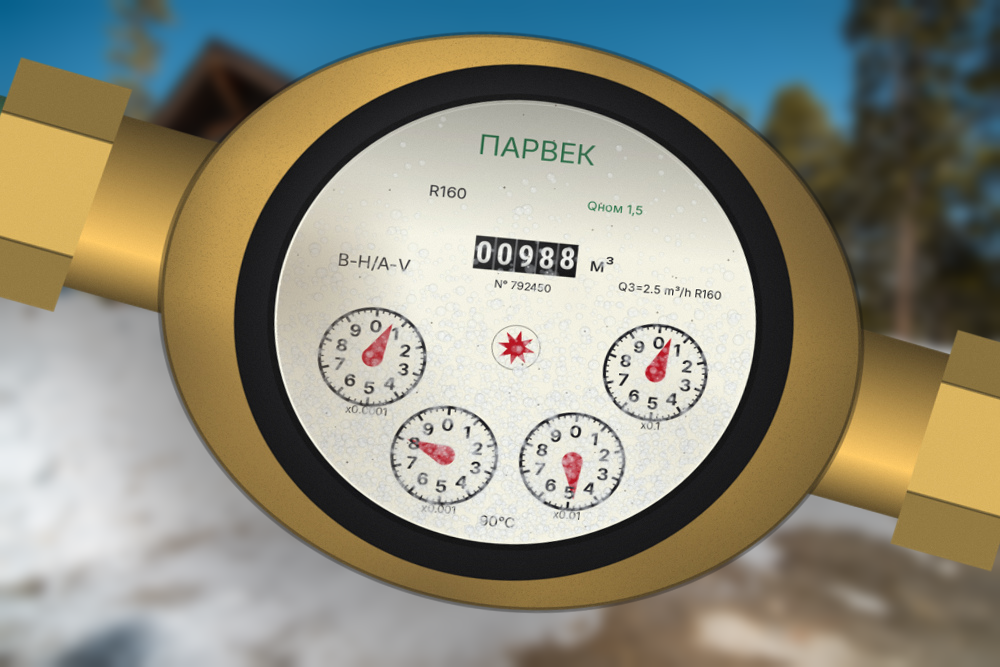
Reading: 988.0480 m³
